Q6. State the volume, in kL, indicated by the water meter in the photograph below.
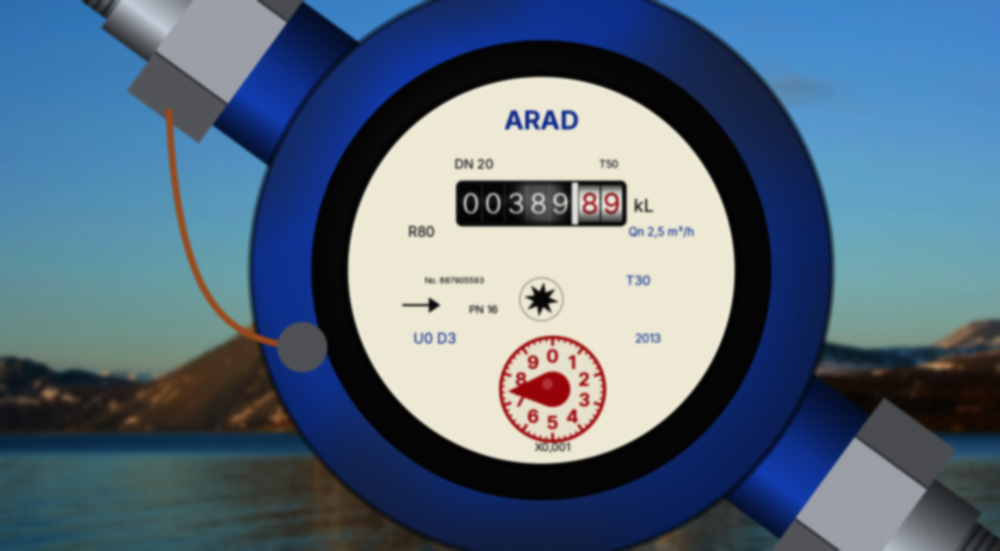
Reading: 389.897 kL
